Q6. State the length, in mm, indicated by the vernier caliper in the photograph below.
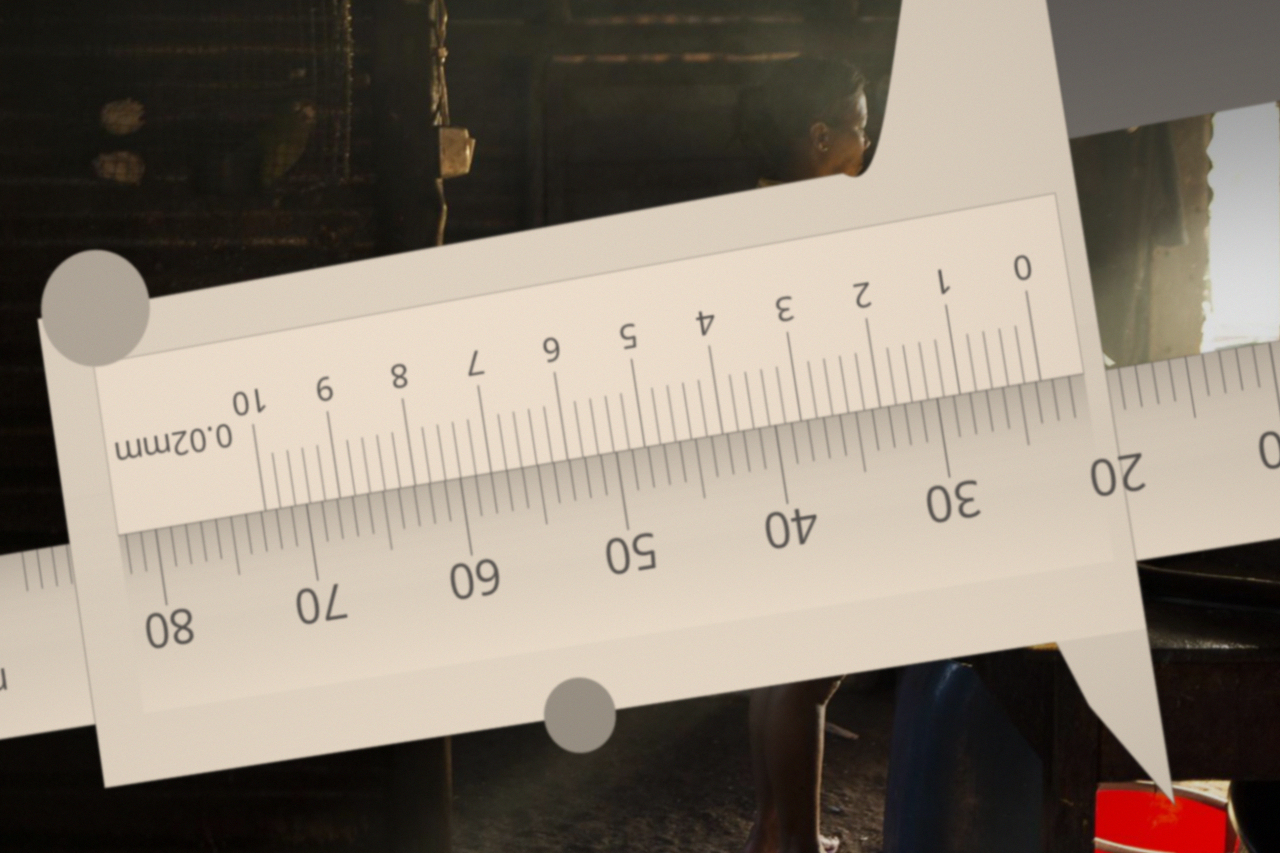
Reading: 23.7 mm
